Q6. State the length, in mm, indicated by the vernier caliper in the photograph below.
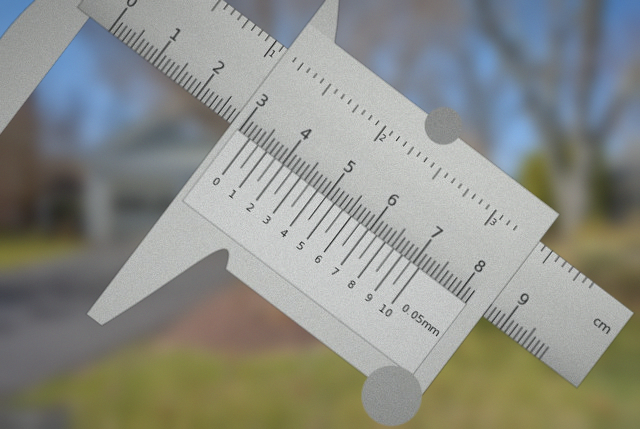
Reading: 32.4 mm
